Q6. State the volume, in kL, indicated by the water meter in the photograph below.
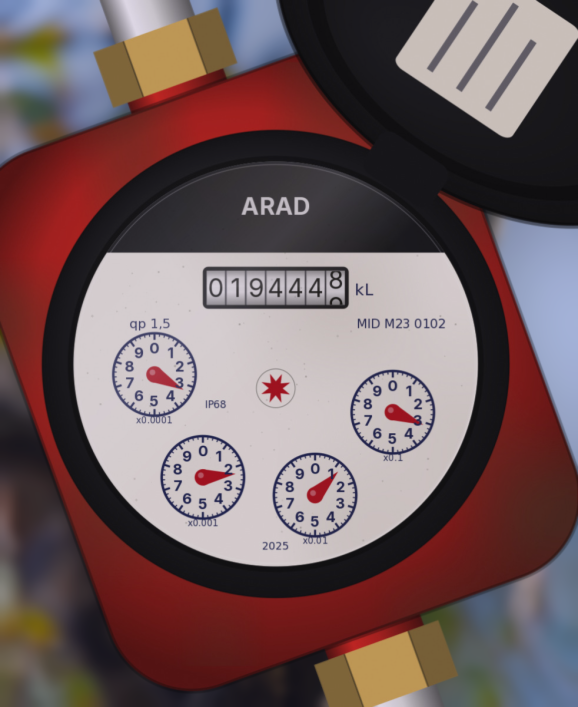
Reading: 194448.3123 kL
